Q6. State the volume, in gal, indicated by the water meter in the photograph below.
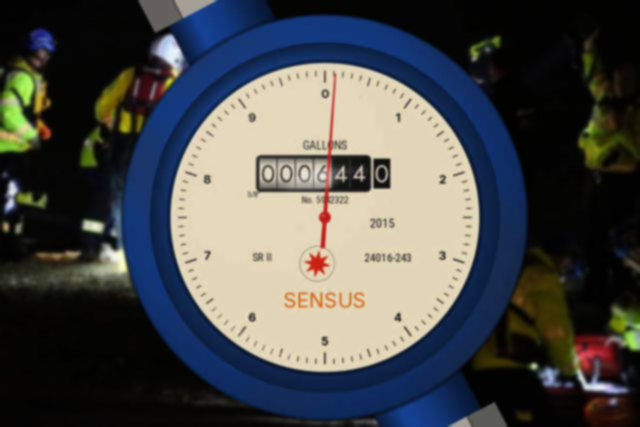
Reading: 6440.1 gal
